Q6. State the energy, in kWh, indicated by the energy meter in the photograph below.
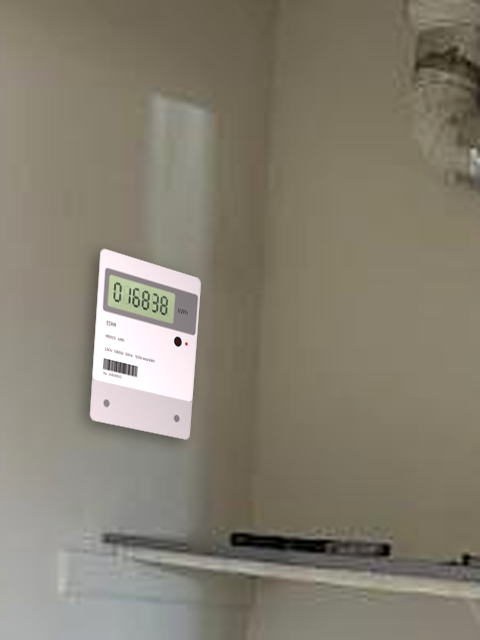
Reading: 16838 kWh
